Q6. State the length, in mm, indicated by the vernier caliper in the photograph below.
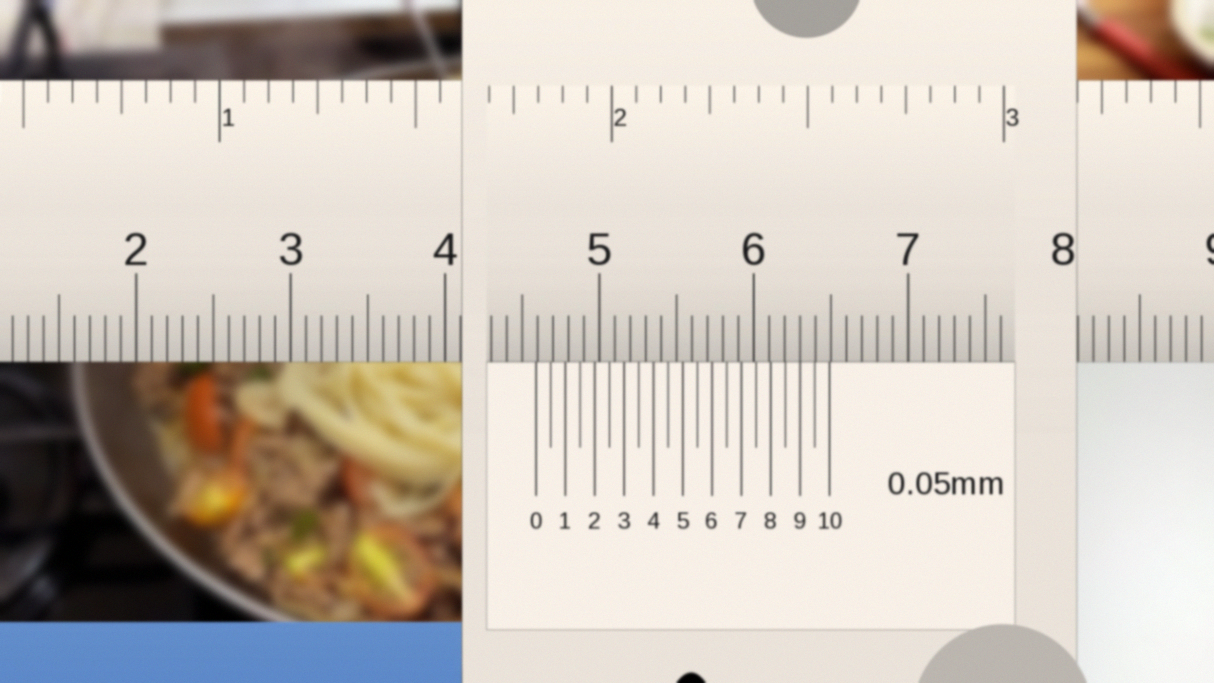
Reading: 45.9 mm
